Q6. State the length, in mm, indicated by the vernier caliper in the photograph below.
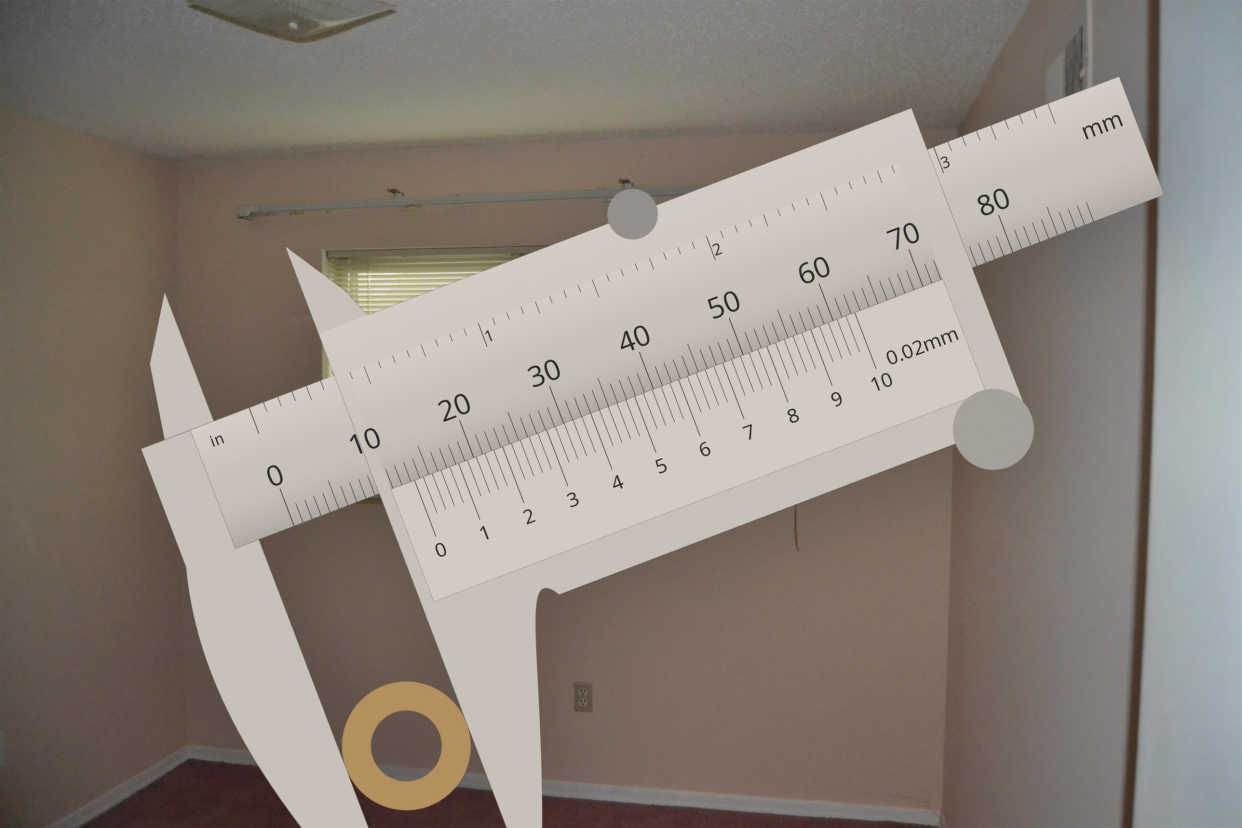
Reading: 13.4 mm
